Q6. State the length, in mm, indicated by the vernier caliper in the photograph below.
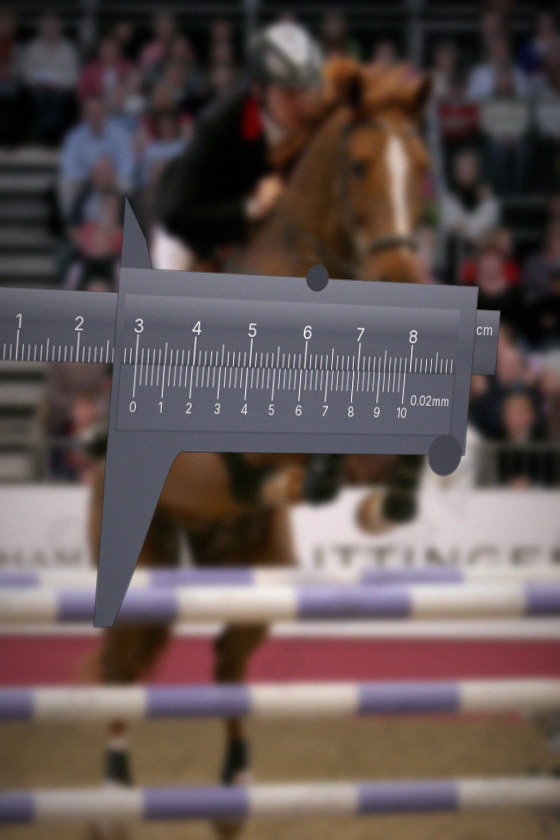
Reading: 30.0 mm
